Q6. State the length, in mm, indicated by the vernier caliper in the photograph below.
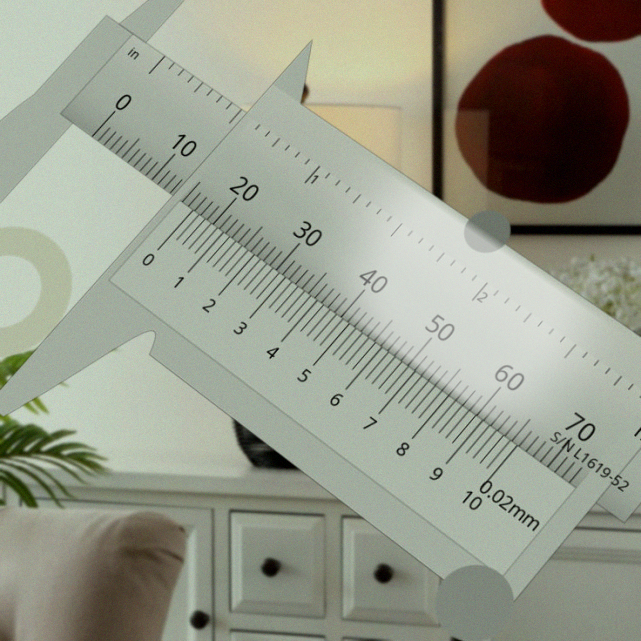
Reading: 16.8 mm
